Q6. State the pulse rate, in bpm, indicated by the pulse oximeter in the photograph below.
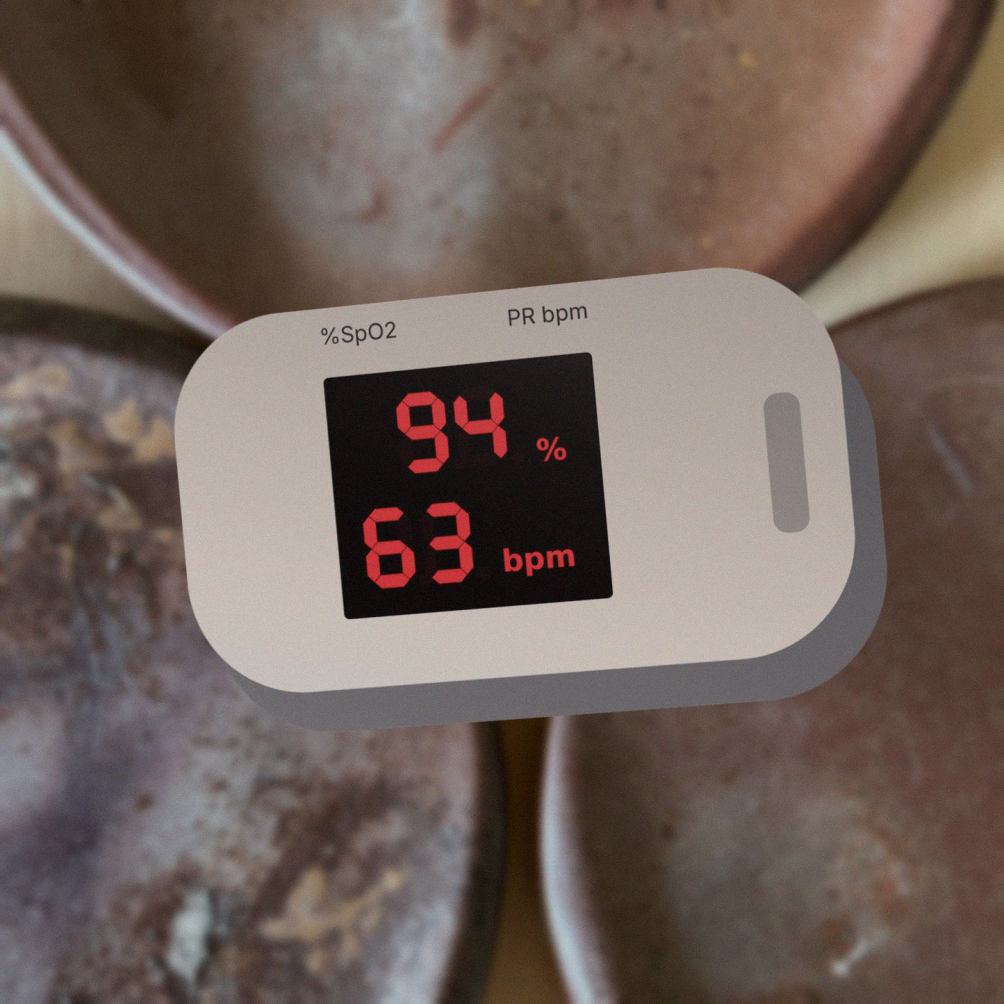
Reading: 63 bpm
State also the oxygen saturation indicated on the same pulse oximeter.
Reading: 94 %
